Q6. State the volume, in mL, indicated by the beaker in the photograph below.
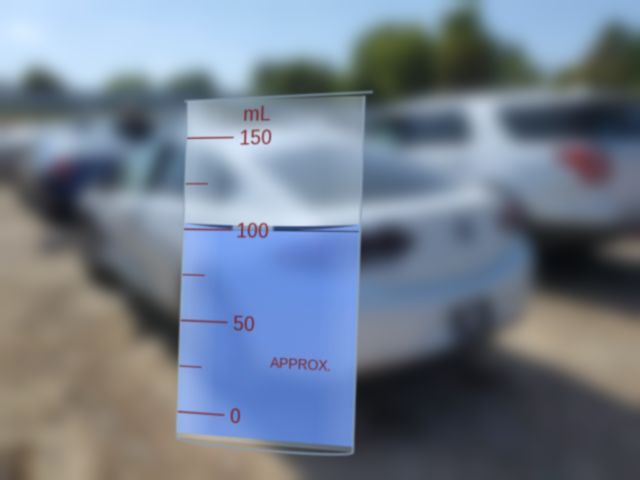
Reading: 100 mL
